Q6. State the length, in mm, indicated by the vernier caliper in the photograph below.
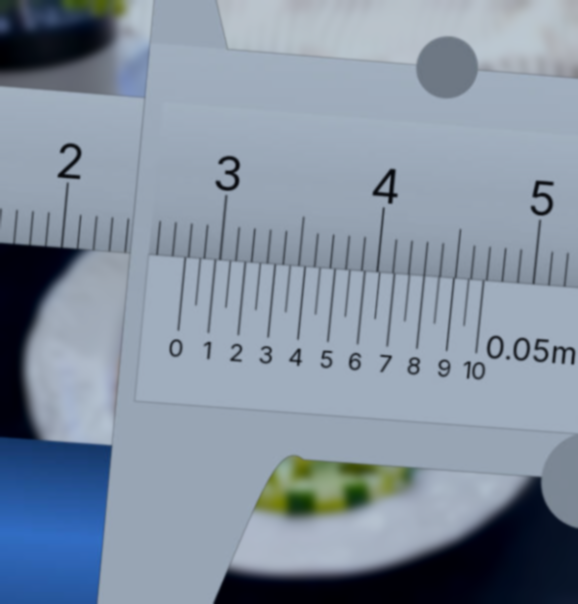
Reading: 27.8 mm
